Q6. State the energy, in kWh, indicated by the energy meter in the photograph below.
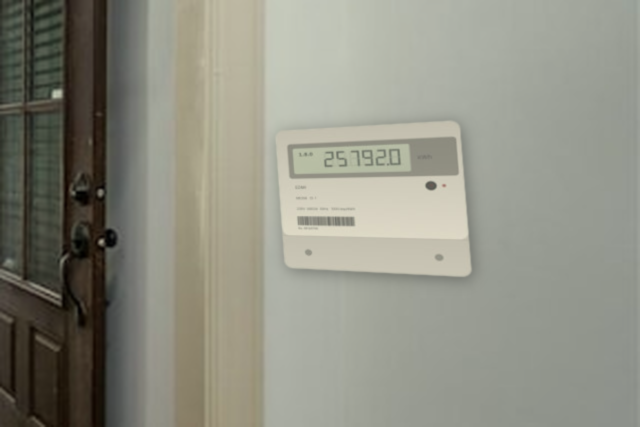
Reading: 25792.0 kWh
